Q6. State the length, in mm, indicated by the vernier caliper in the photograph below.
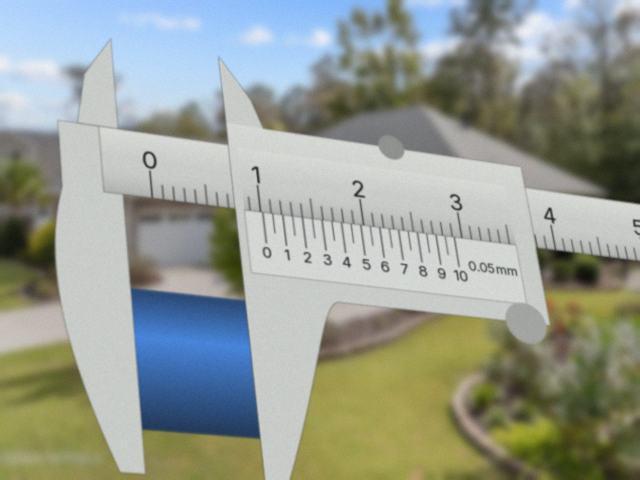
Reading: 10.2 mm
